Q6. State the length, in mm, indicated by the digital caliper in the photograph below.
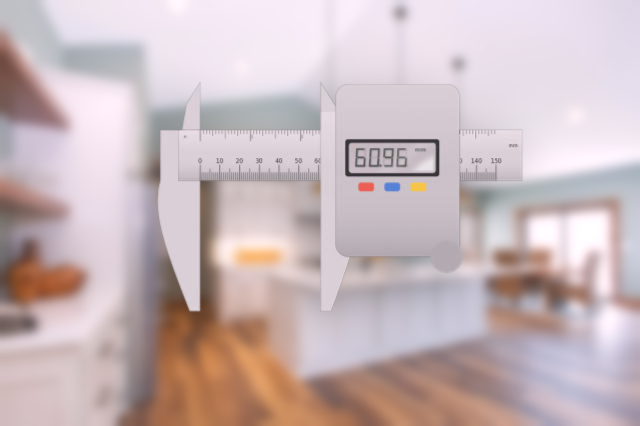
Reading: 60.96 mm
